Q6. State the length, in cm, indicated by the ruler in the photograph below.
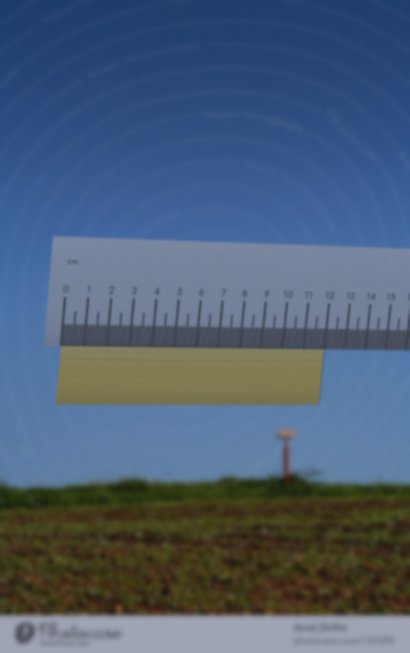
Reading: 12 cm
